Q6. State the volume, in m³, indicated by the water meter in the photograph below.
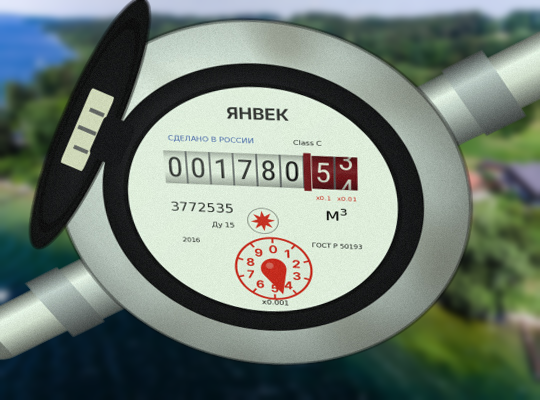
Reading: 1780.534 m³
